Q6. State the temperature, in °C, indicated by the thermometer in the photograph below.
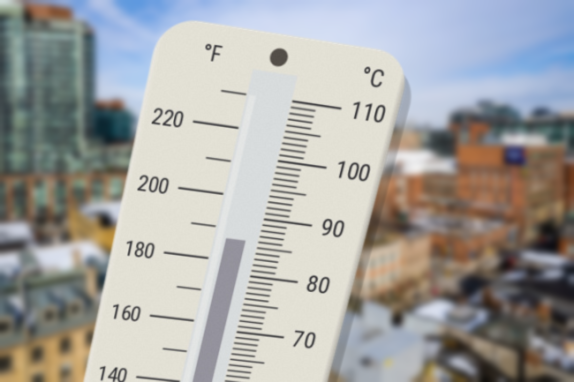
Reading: 86 °C
